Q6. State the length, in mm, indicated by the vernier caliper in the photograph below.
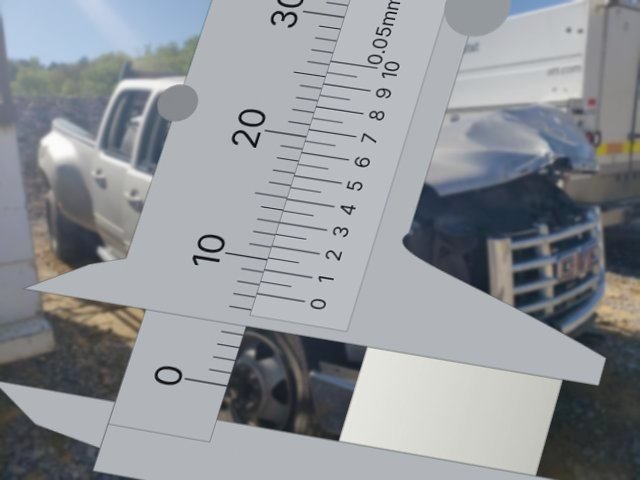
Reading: 7.3 mm
